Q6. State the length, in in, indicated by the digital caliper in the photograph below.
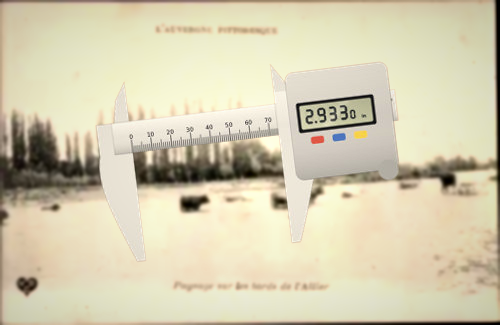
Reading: 2.9330 in
